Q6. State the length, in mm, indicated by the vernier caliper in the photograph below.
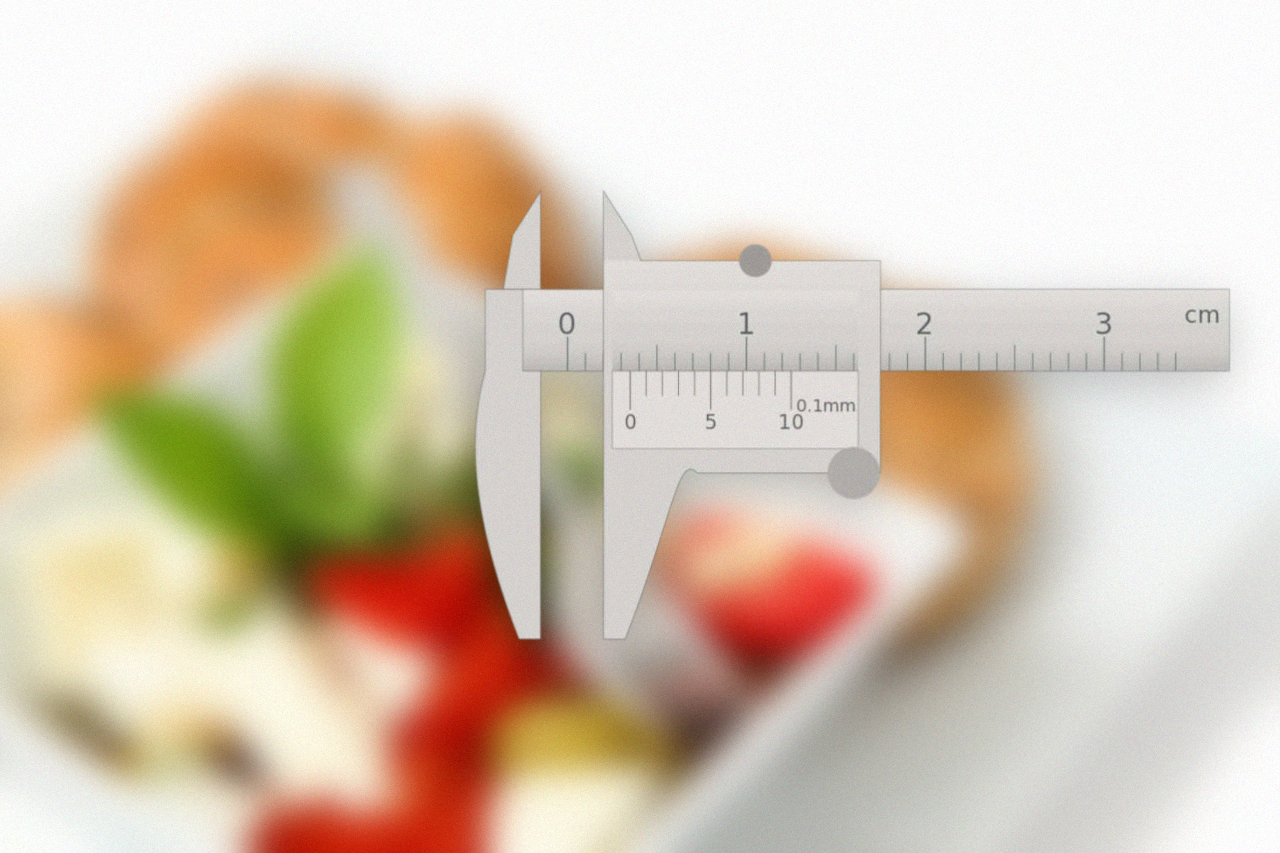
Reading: 3.5 mm
